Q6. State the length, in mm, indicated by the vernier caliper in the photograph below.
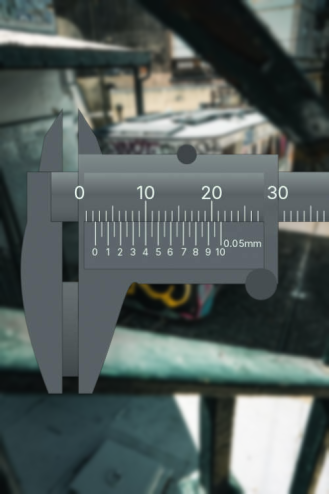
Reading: 2.4 mm
